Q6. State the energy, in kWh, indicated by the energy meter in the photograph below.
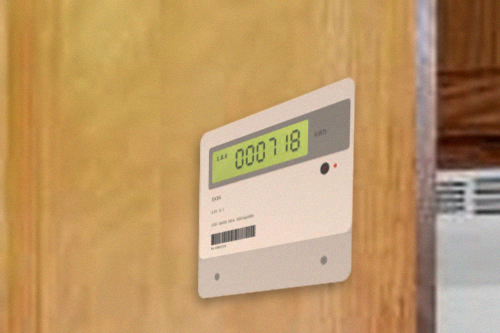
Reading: 718 kWh
